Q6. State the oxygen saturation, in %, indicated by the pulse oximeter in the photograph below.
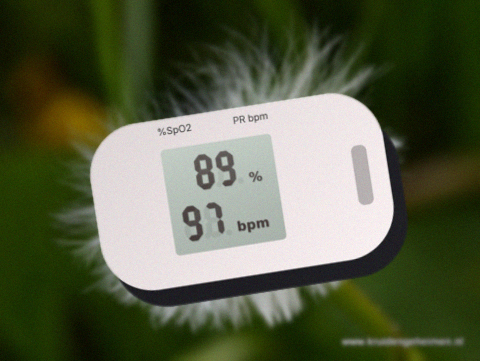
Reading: 89 %
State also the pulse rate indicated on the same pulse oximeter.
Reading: 97 bpm
